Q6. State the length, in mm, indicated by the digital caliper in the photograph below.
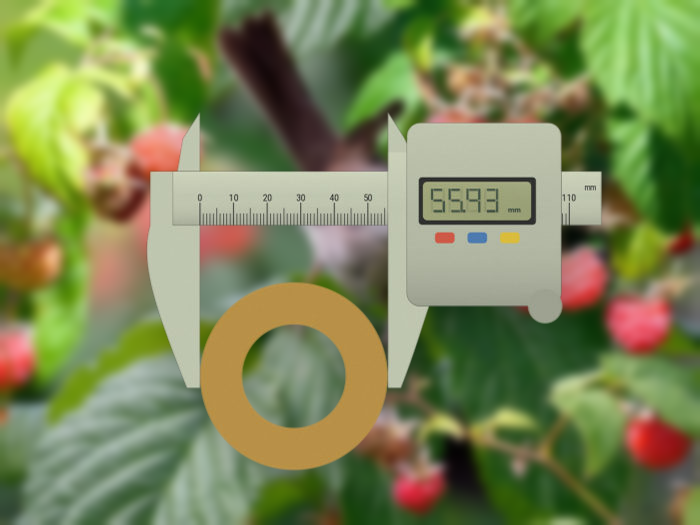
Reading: 55.93 mm
